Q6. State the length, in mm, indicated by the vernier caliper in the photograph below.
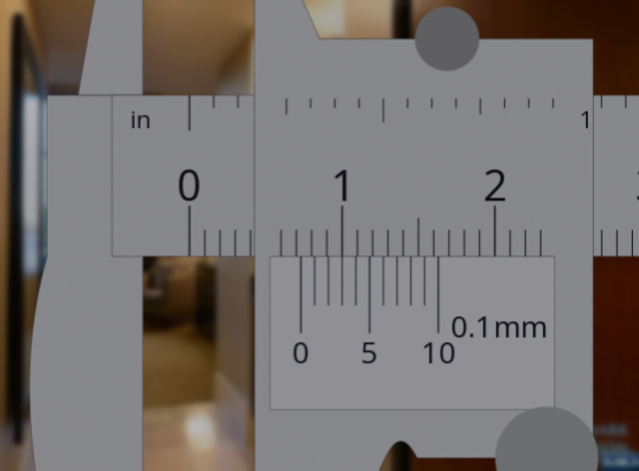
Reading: 7.3 mm
